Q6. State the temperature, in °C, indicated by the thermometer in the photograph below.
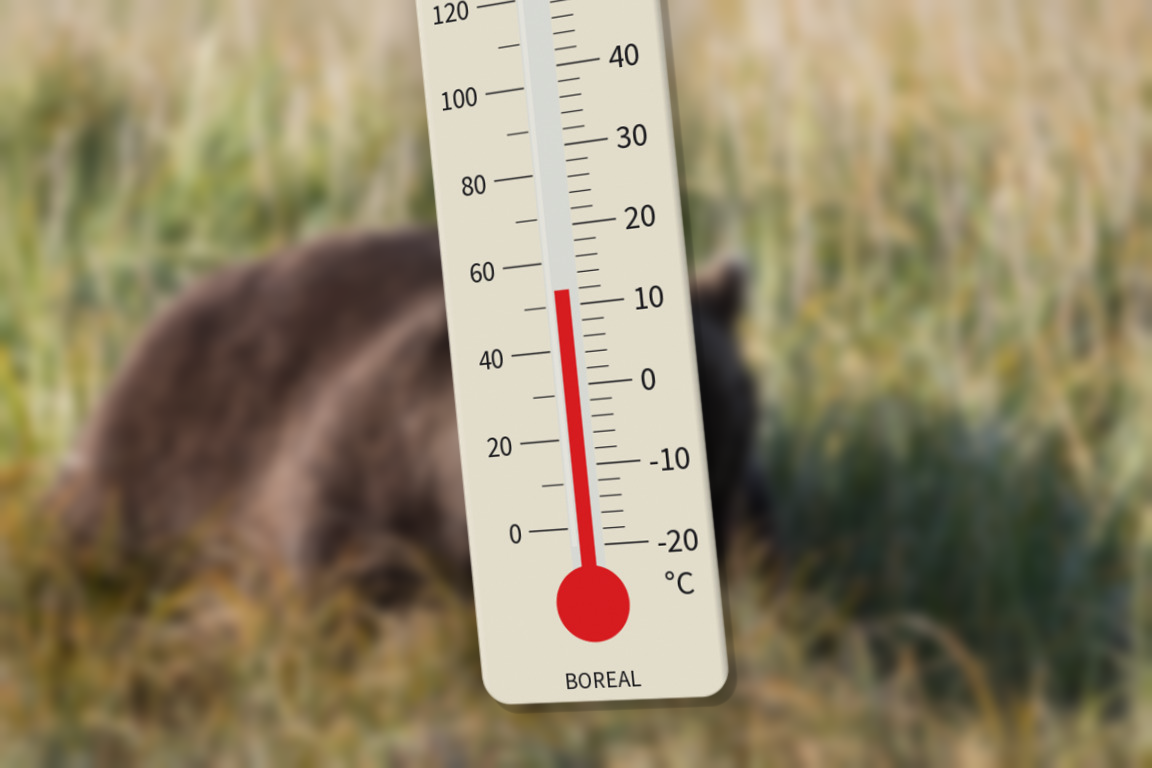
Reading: 12 °C
